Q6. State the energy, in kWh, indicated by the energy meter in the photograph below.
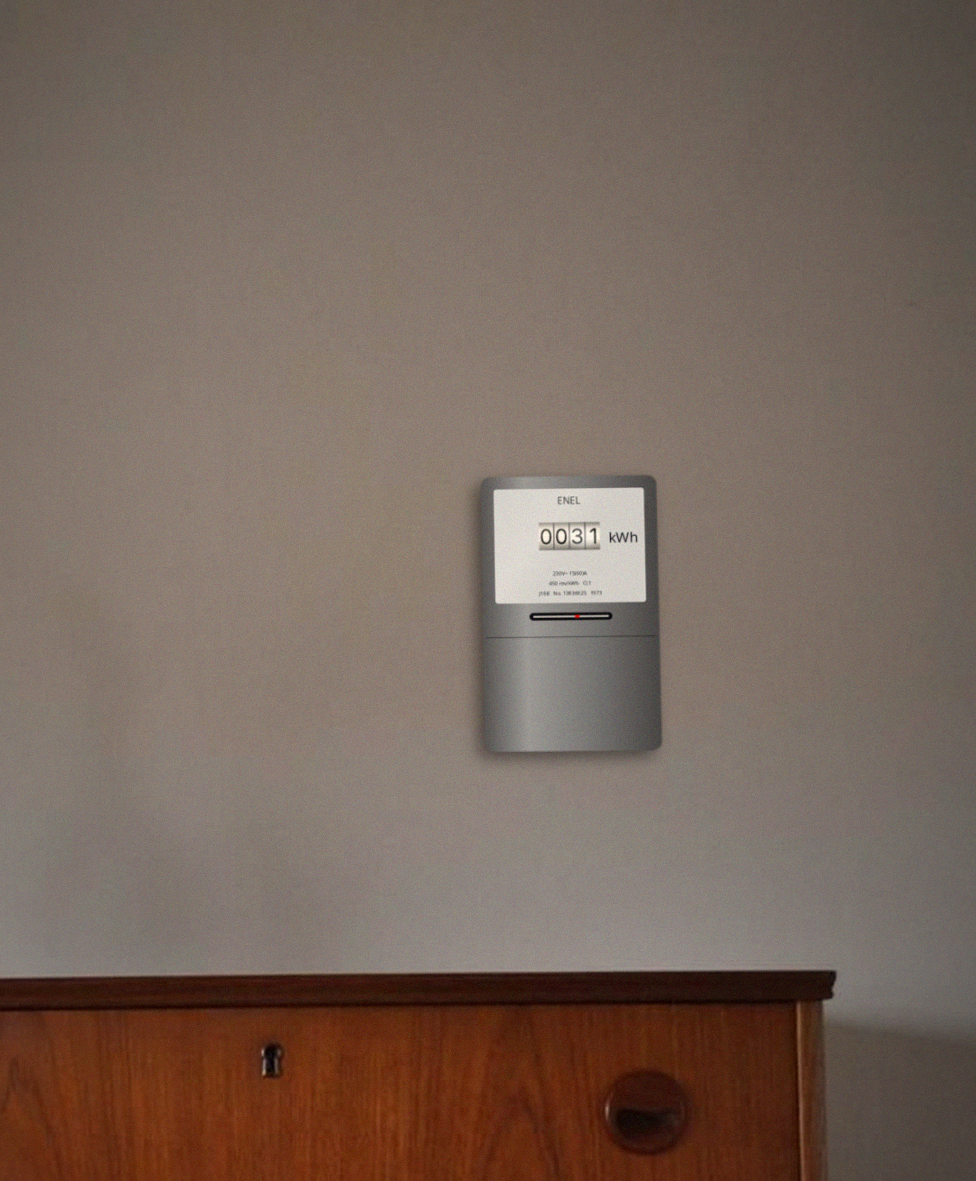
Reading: 31 kWh
